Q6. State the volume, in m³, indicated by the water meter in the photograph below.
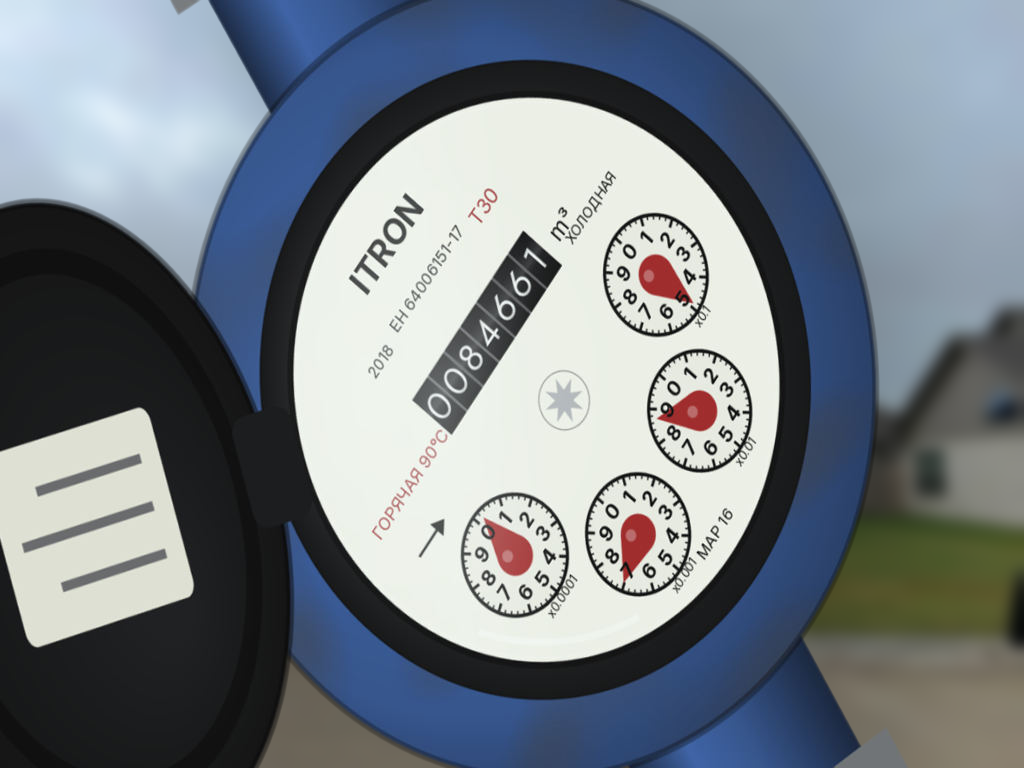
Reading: 84661.4870 m³
